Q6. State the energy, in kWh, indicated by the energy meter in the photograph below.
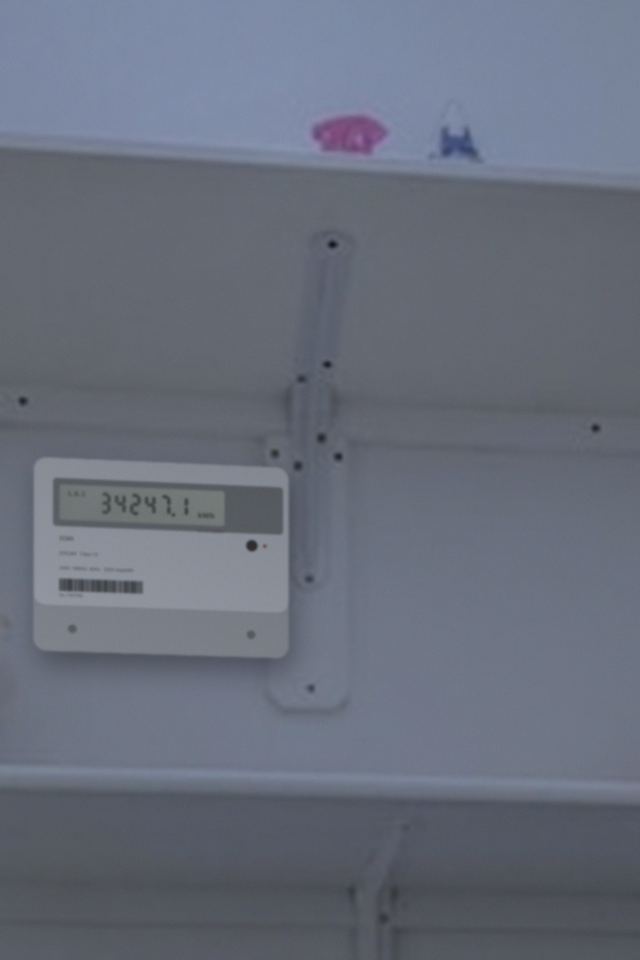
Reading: 34247.1 kWh
